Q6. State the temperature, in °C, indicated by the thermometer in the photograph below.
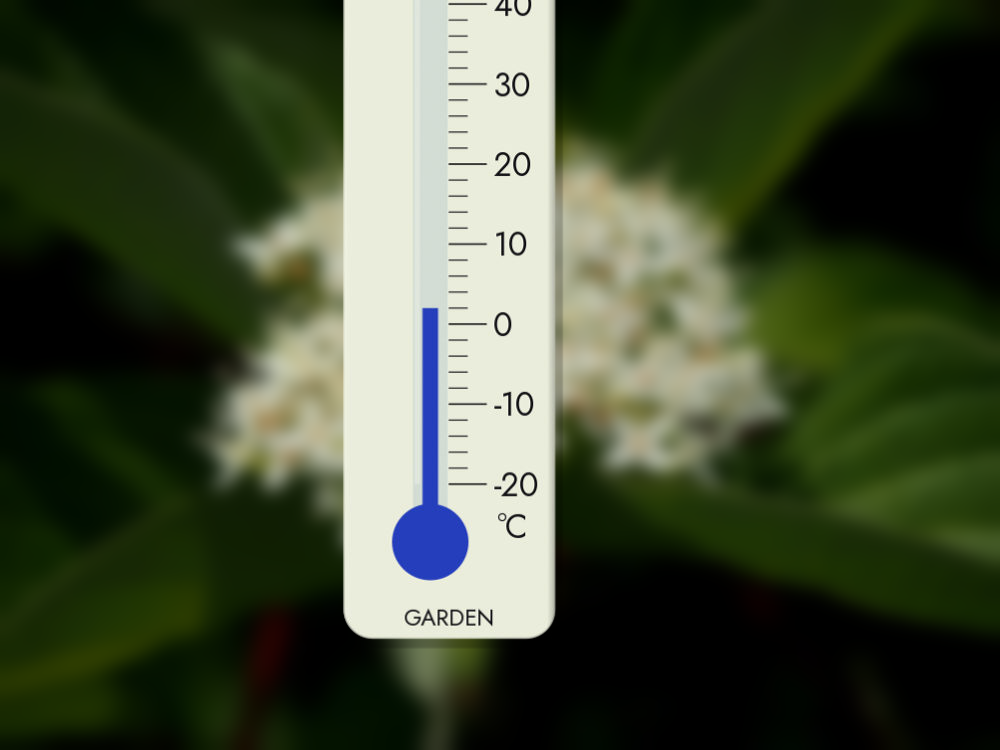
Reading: 2 °C
